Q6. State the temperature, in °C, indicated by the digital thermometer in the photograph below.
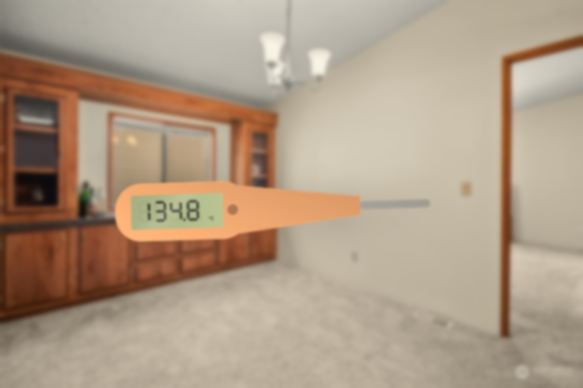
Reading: 134.8 °C
